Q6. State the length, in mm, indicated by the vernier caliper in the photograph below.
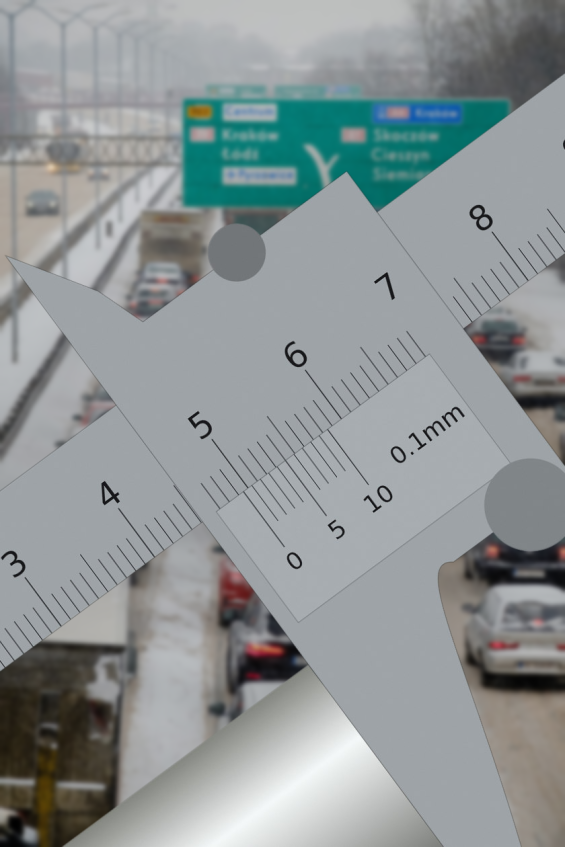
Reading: 49.5 mm
